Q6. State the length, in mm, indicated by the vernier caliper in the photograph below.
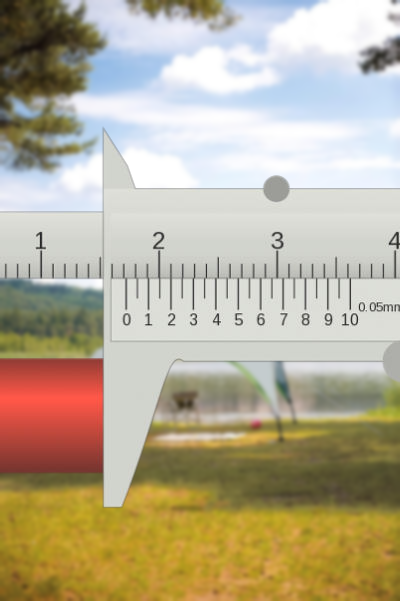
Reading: 17.2 mm
